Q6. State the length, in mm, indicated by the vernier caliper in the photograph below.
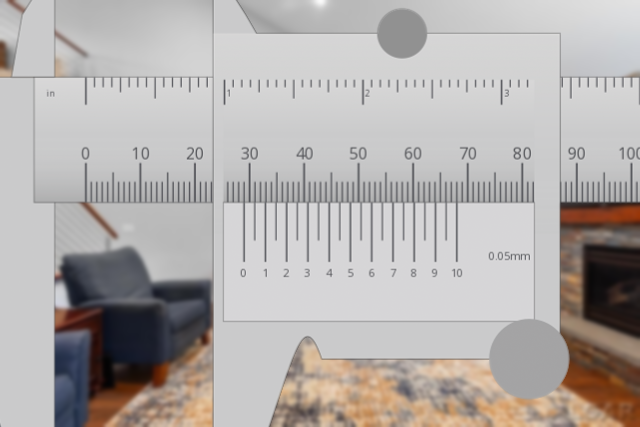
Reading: 29.0 mm
